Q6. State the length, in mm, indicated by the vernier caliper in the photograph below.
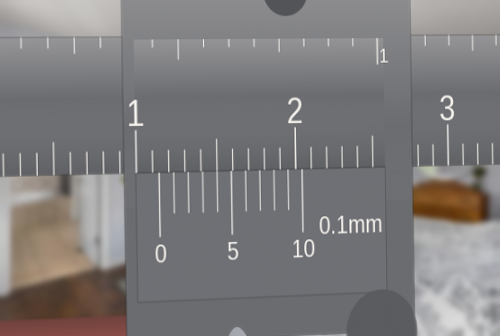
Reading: 11.4 mm
